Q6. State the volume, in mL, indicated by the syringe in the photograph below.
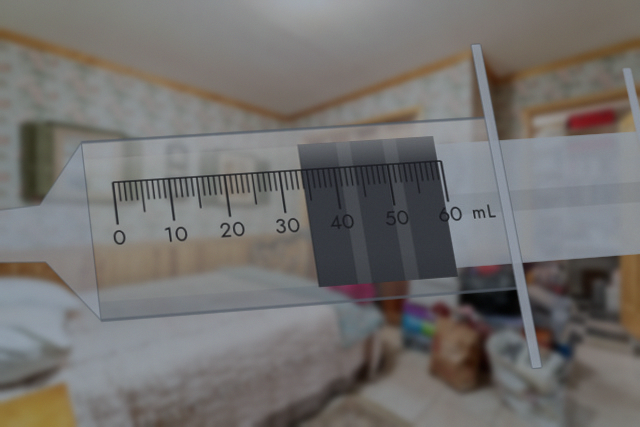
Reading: 34 mL
